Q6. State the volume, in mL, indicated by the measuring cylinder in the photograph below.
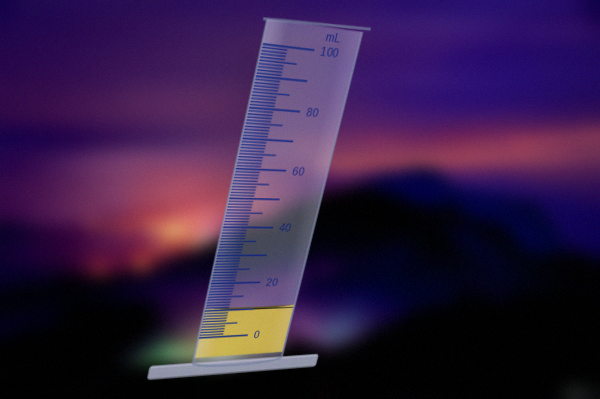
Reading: 10 mL
